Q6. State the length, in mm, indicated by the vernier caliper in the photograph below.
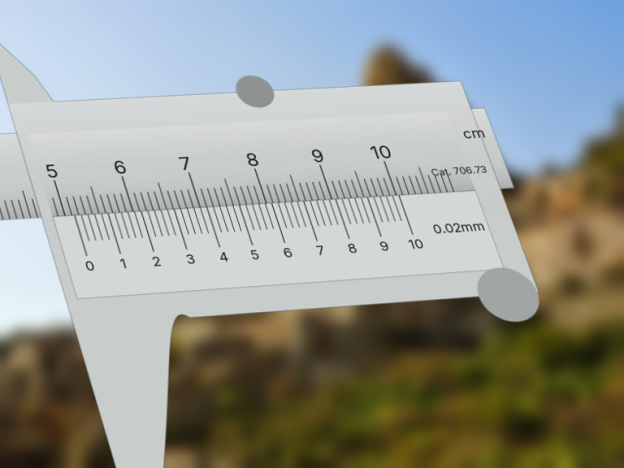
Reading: 51.4 mm
